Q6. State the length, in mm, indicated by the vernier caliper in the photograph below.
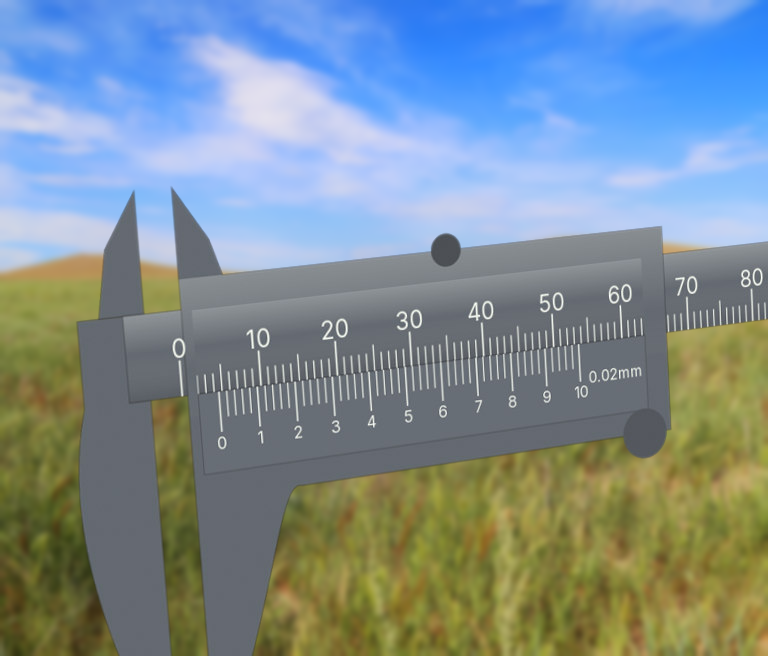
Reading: 4.6 mm
